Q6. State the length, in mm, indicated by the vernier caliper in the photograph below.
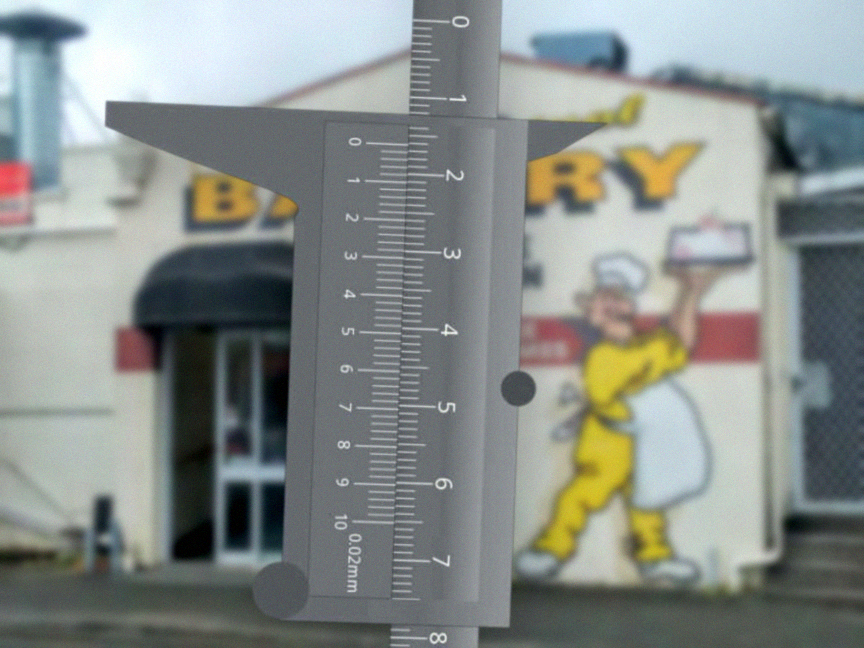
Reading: 16.2 mm
